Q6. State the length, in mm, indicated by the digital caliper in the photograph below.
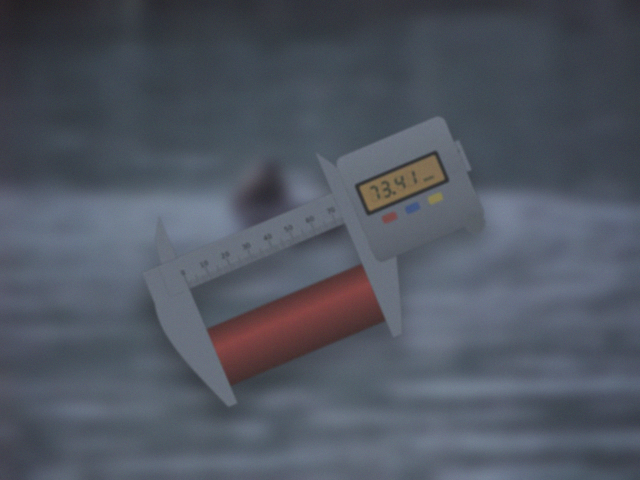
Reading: 73.41 mm
